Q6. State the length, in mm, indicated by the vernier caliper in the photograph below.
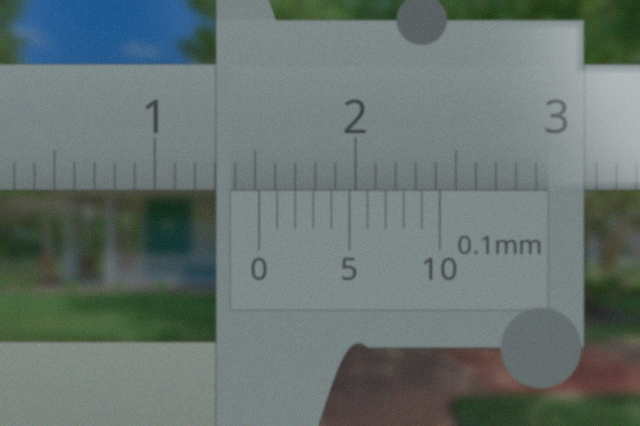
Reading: 15.2 mm
